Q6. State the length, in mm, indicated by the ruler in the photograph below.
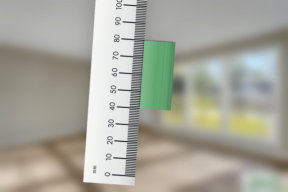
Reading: 40 mm
